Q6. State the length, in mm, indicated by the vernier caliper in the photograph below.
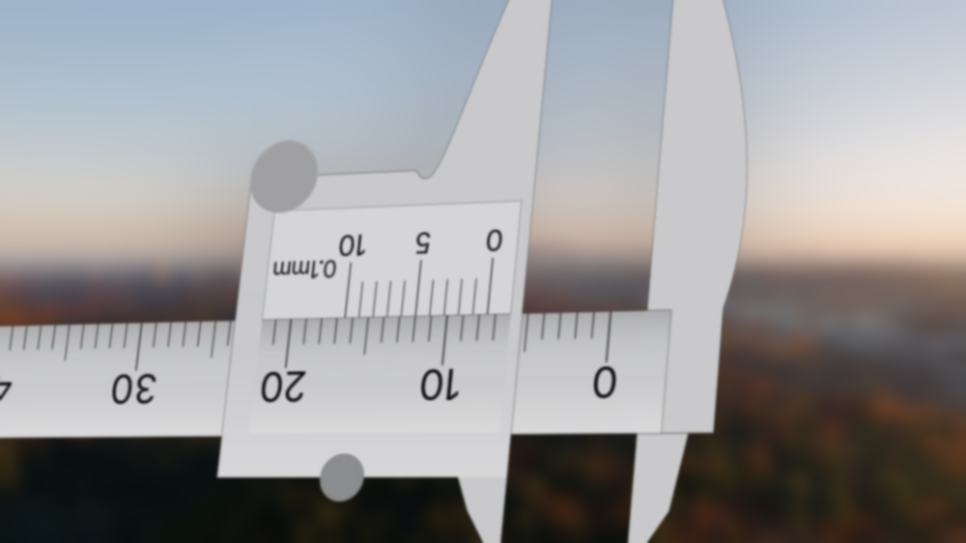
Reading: 7.5 mm
